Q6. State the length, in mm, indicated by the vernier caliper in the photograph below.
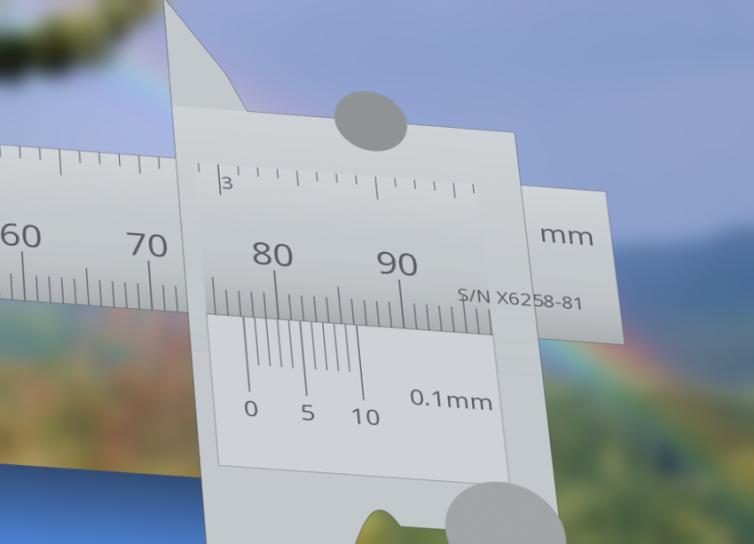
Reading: 77.2 mm
